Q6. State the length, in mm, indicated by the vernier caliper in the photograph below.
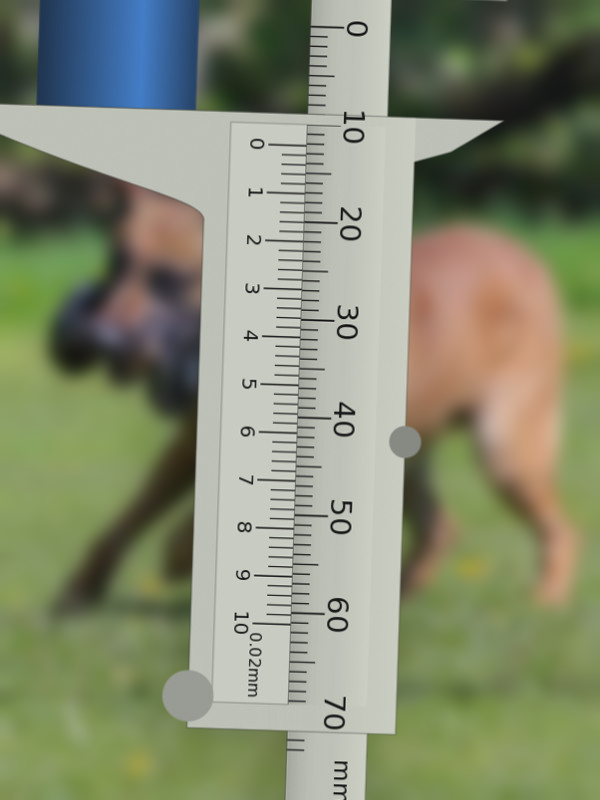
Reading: 12.2 mm
